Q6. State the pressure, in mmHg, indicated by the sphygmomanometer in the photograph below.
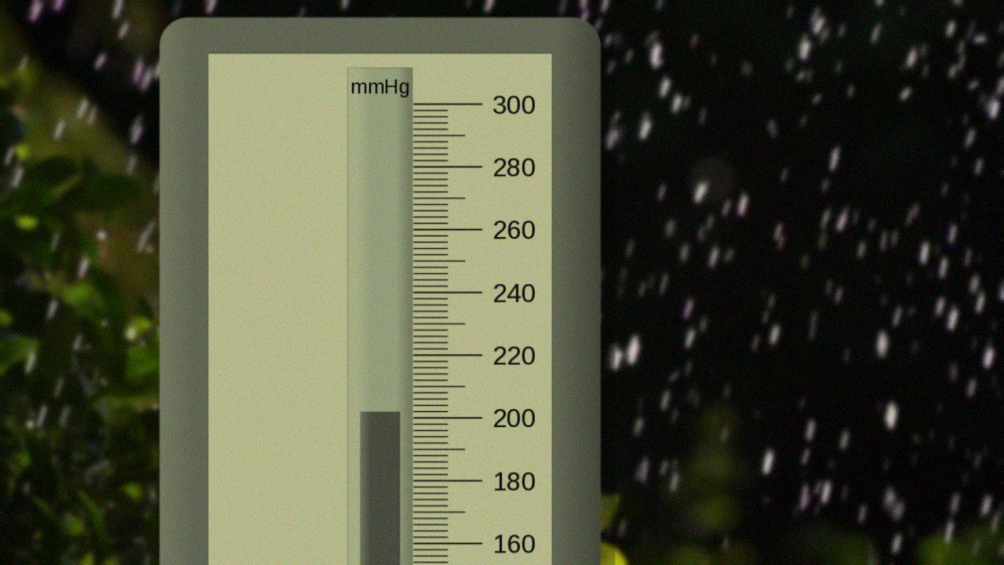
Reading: 202 mmHg
